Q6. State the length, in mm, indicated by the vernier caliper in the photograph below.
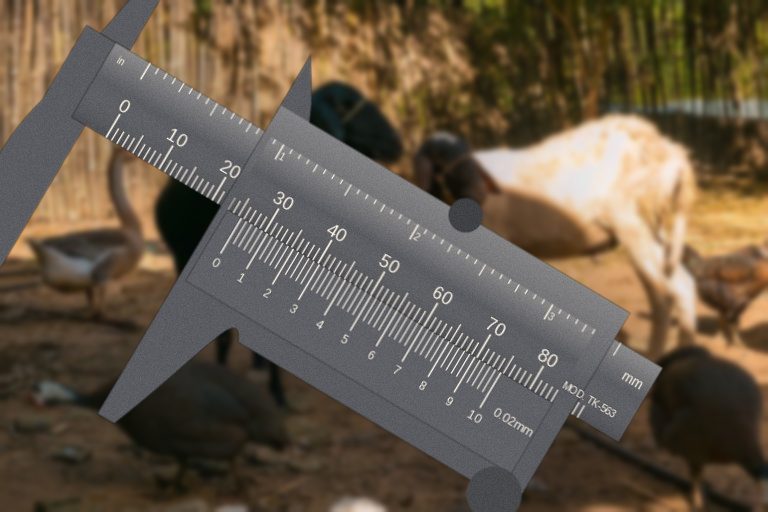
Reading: 25.6 mm
